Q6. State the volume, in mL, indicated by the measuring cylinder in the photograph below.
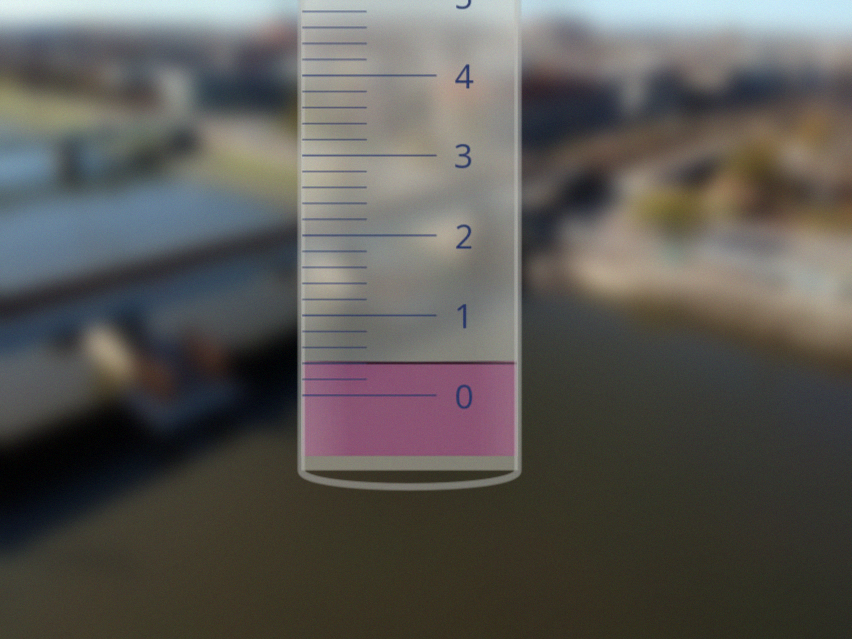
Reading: 0.4 mL
